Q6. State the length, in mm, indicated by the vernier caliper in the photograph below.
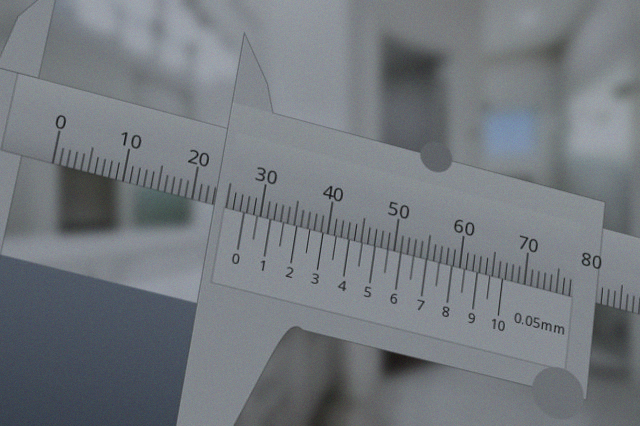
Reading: 27.6 mm
